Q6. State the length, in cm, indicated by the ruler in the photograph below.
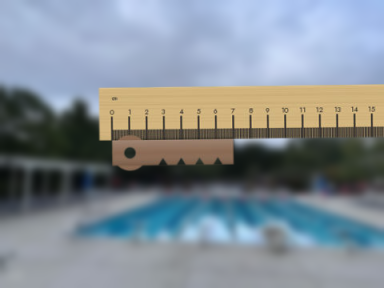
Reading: 7 cm
